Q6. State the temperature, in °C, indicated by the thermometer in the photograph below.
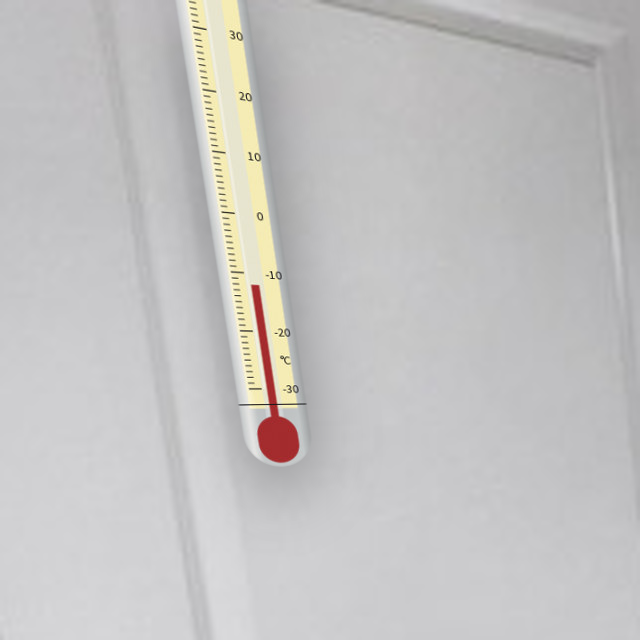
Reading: -12 °C
